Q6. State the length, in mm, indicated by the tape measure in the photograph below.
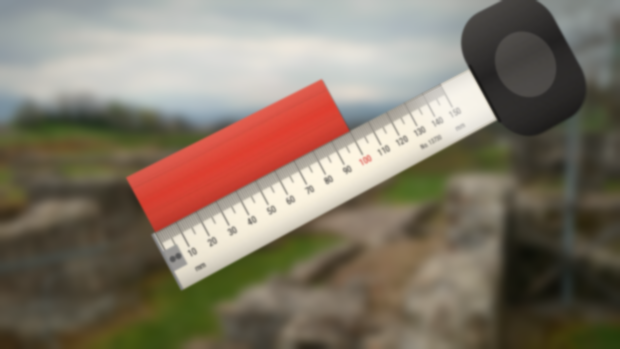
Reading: 100 mm
